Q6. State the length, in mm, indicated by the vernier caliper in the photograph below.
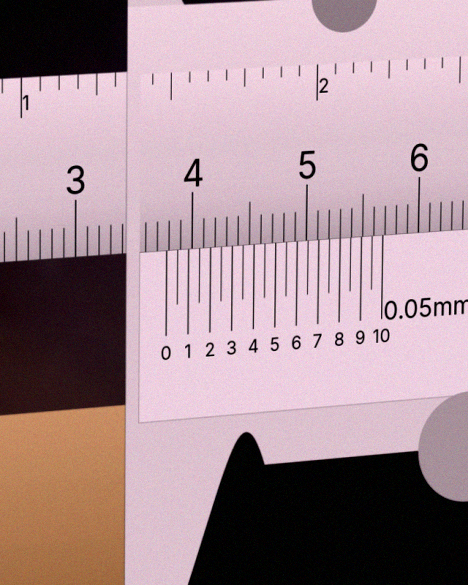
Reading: 37.8 mm
